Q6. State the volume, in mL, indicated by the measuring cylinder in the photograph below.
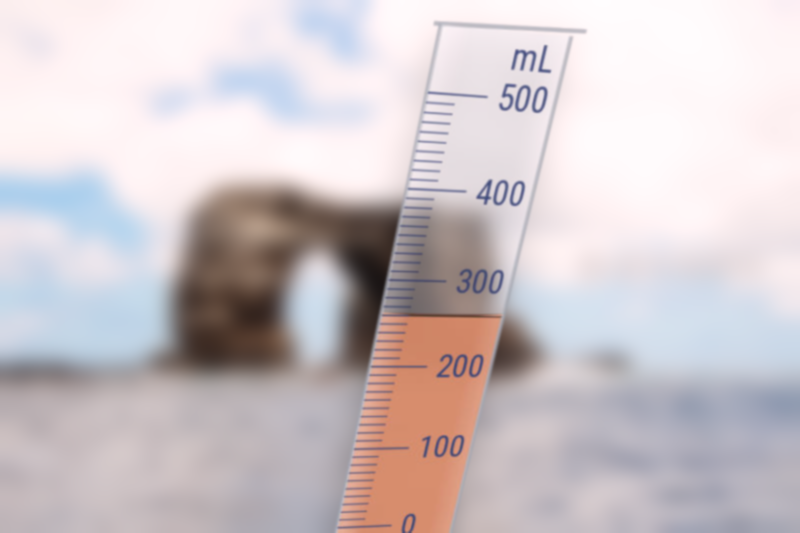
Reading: 260 mL
